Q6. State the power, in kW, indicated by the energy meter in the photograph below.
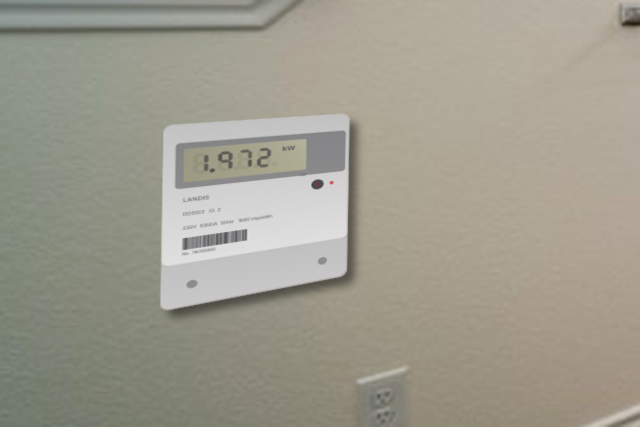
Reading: 1.972 kW
